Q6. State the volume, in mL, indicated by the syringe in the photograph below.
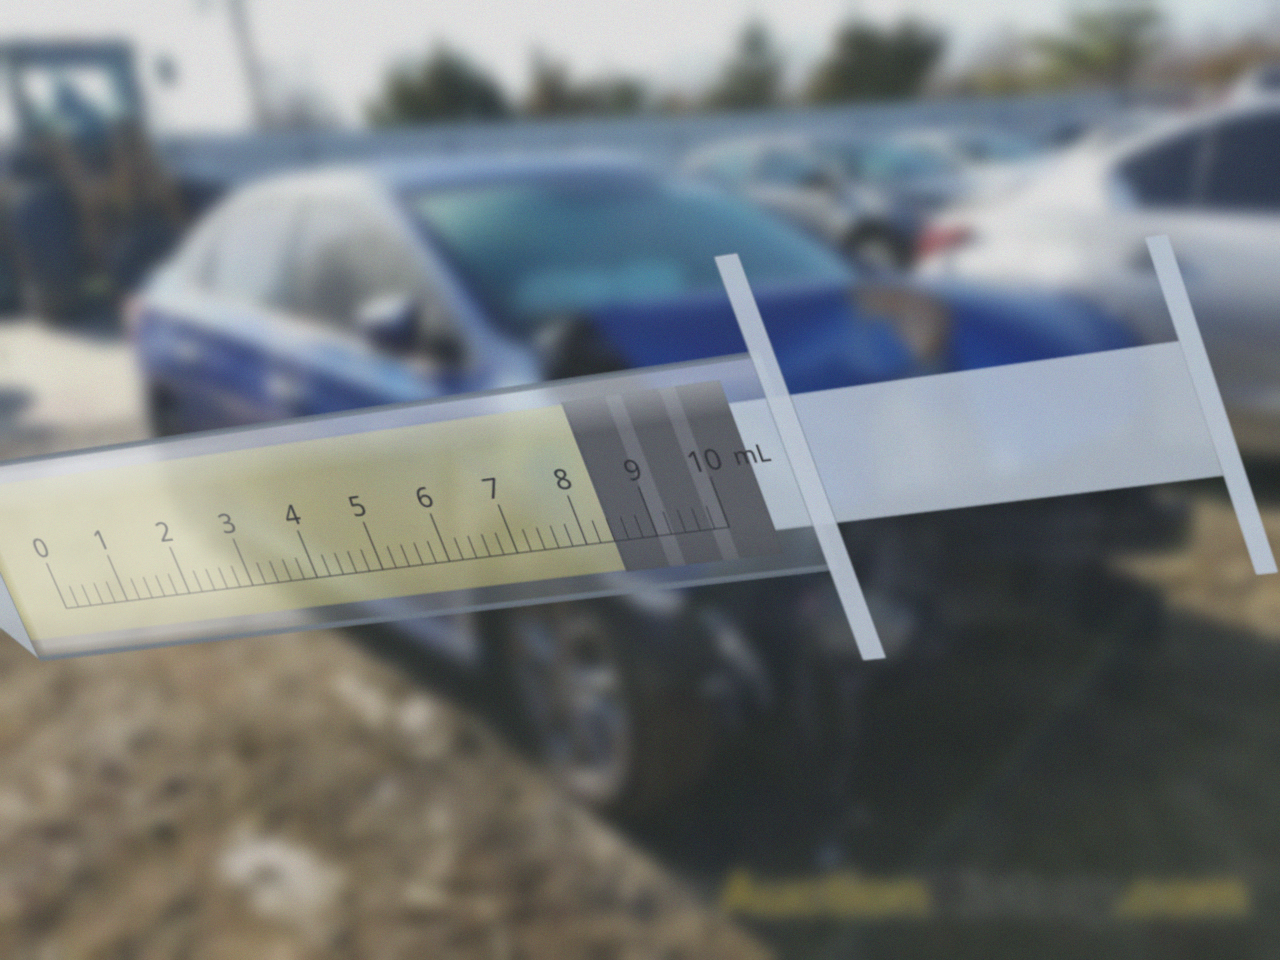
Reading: 8.4 mL
